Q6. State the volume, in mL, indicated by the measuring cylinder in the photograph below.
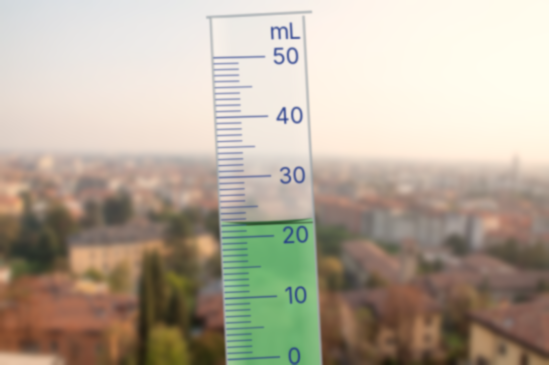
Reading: 22 mL
